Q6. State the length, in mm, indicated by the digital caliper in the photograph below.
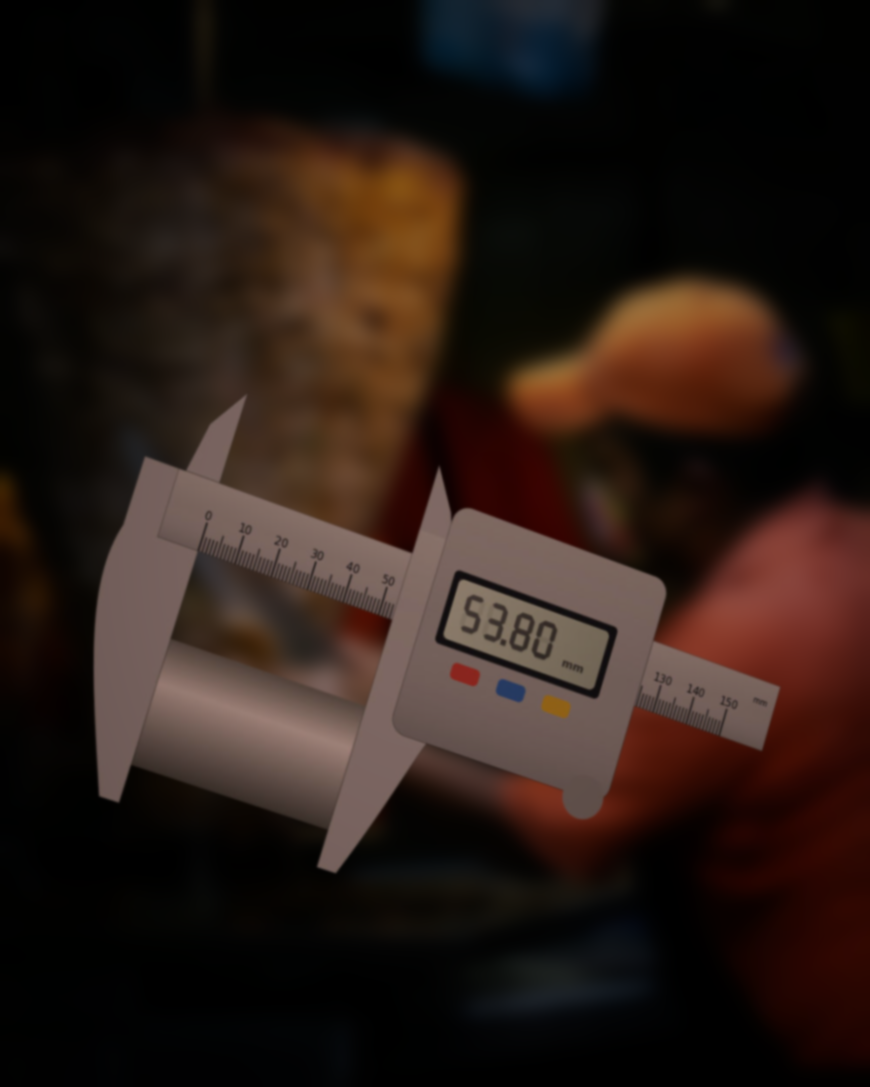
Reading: 53.80 mm
